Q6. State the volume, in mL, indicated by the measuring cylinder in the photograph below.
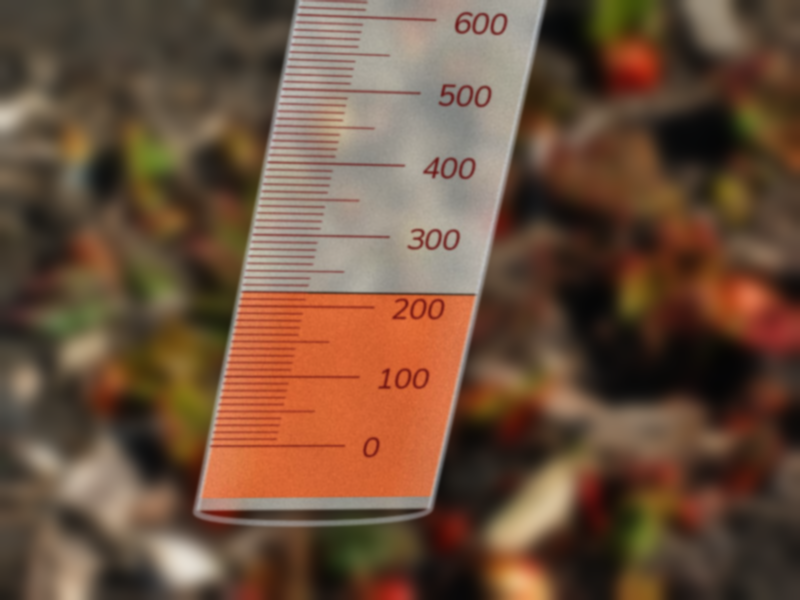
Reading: 220 mL
